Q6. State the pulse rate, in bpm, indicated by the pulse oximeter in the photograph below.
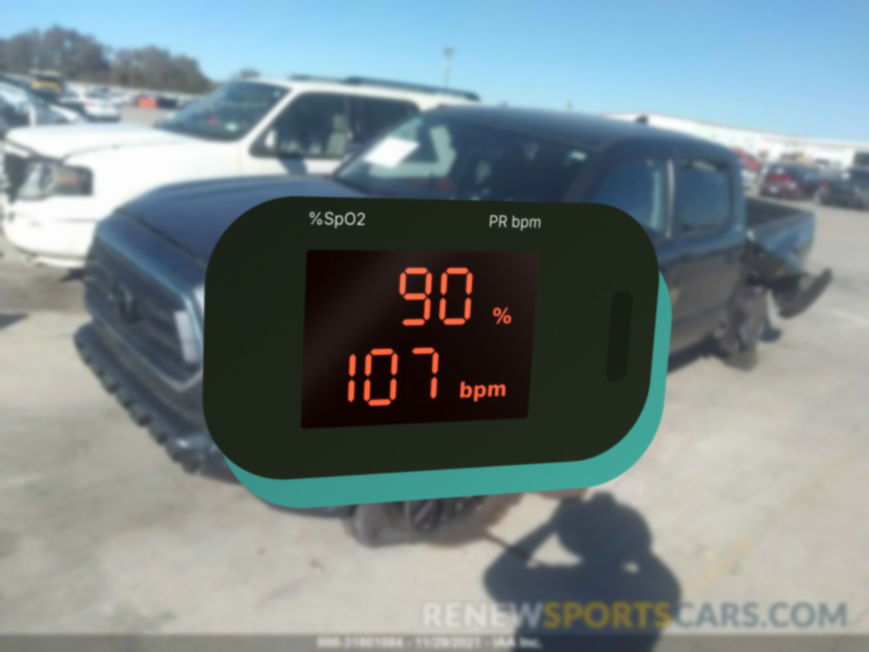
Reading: 107 bpm
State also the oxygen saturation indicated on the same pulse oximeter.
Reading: 90 %
